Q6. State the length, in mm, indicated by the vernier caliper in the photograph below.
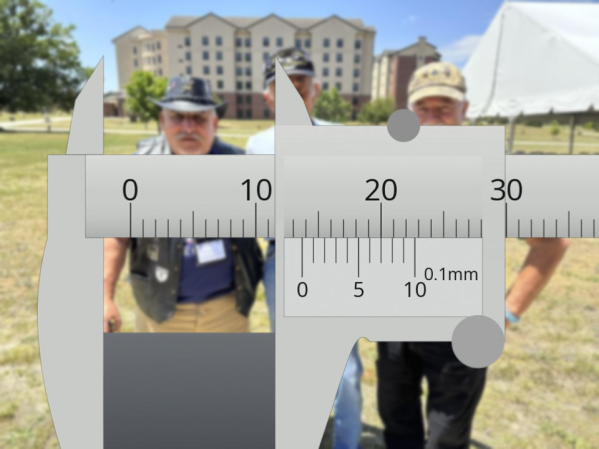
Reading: 13.7 mm
